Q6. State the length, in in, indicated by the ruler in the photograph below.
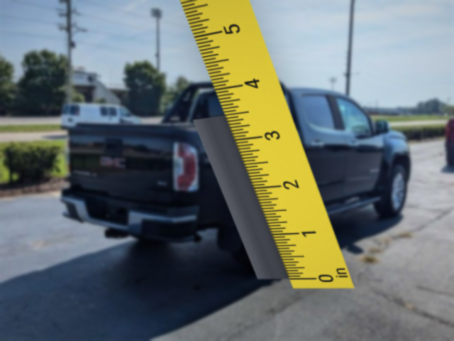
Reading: 3.5 in
